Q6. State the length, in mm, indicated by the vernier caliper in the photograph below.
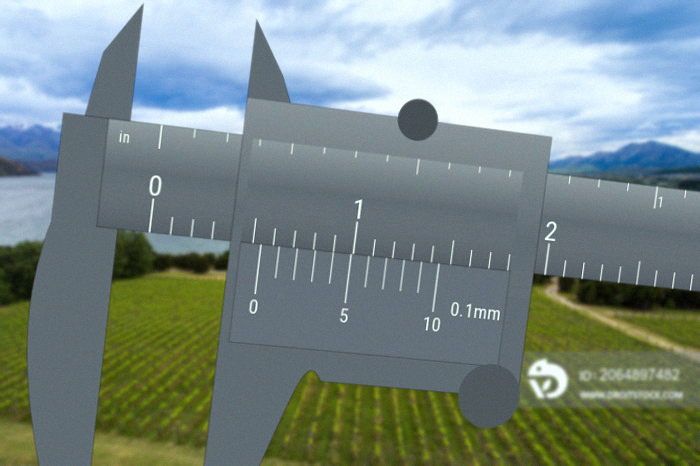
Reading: 5.4 mm
